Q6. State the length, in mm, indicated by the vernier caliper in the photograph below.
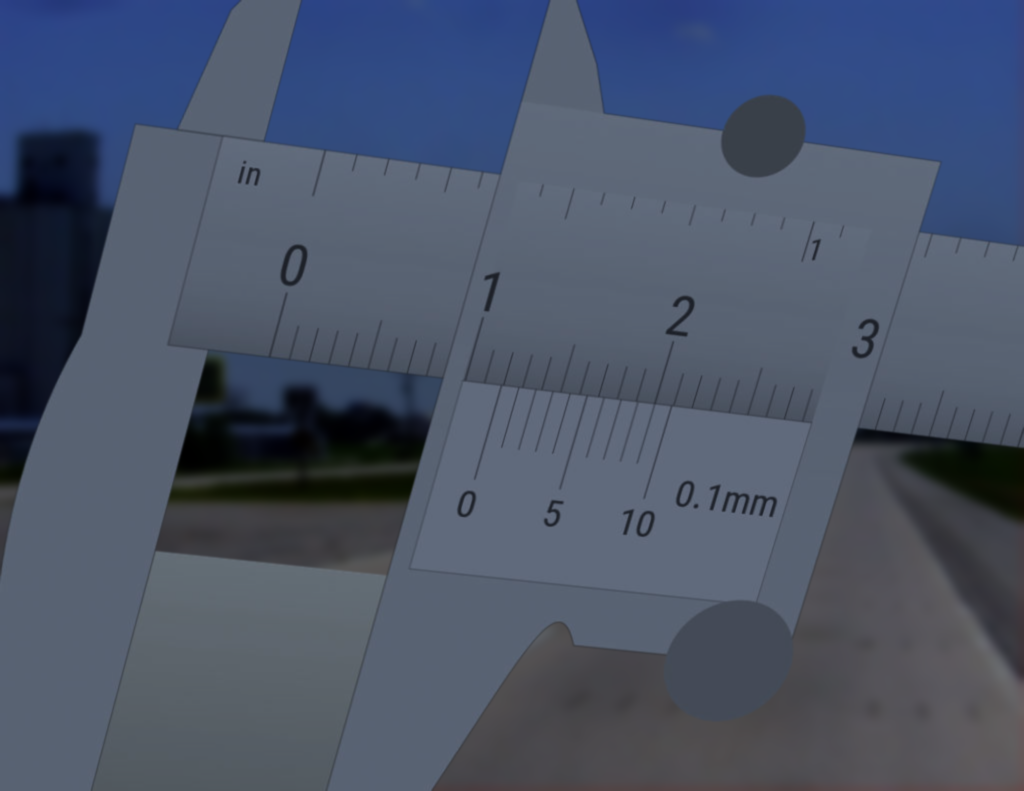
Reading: 11.9 mm
